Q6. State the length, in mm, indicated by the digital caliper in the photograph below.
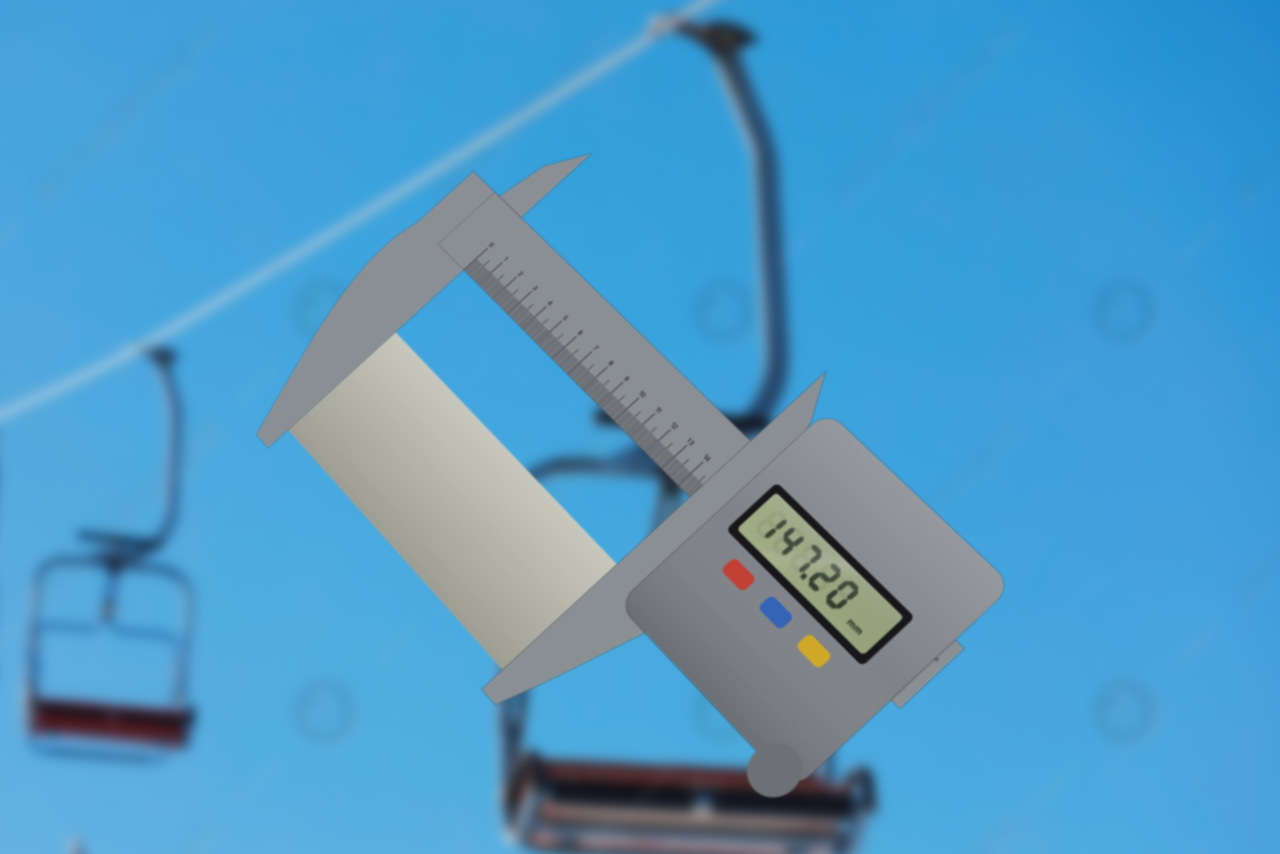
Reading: 147.20 mm
